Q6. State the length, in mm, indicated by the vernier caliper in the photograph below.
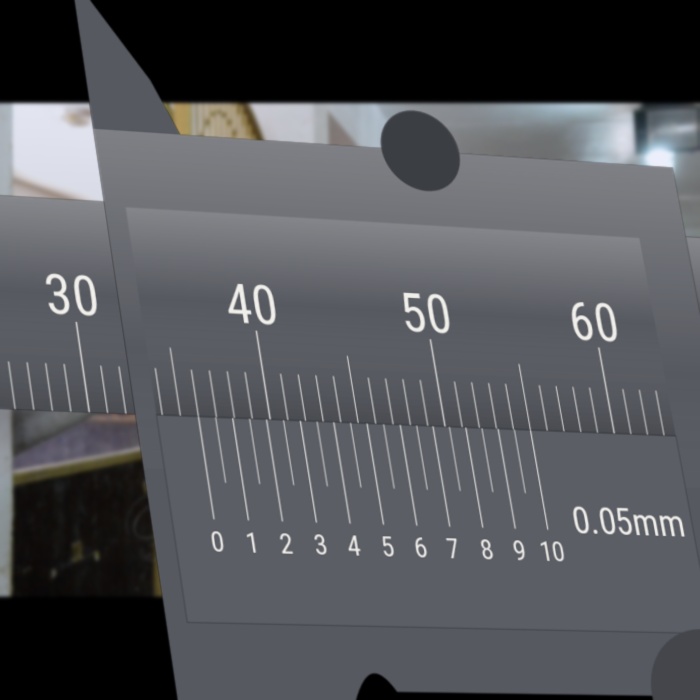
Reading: 36.0 mm
